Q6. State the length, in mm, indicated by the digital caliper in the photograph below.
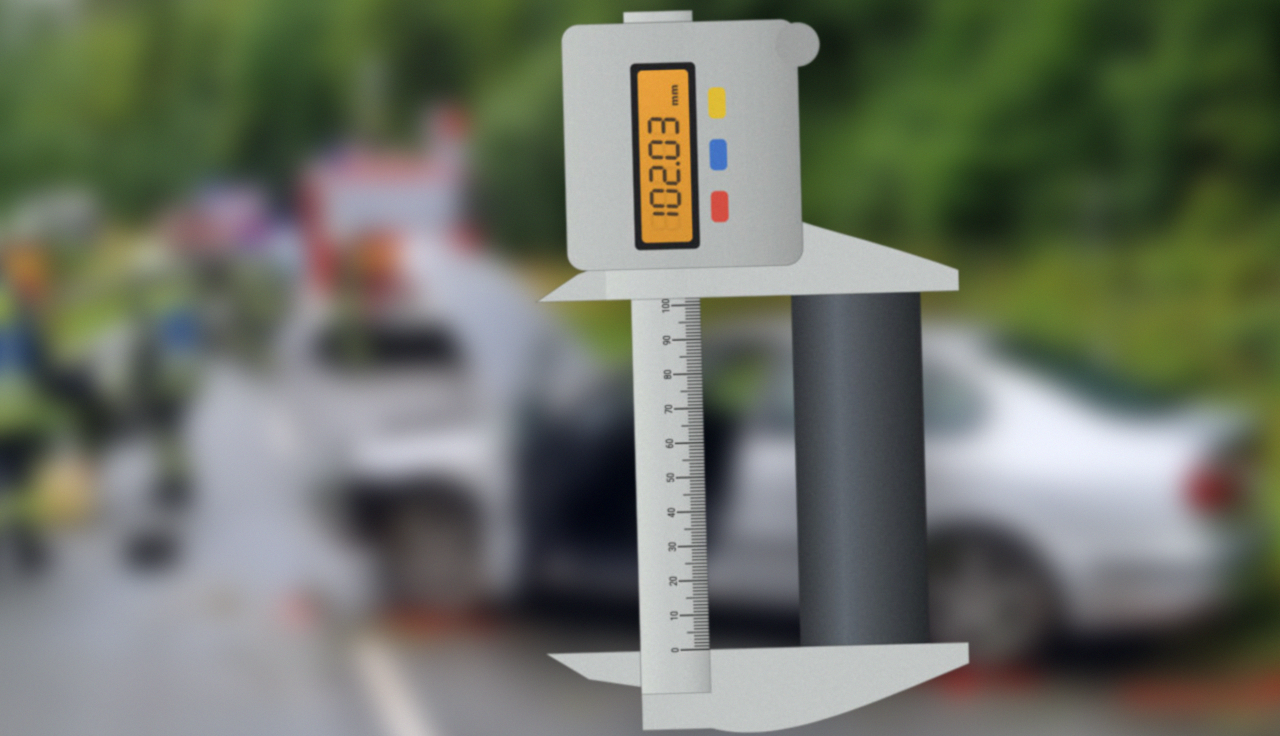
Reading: 102.03 mm
